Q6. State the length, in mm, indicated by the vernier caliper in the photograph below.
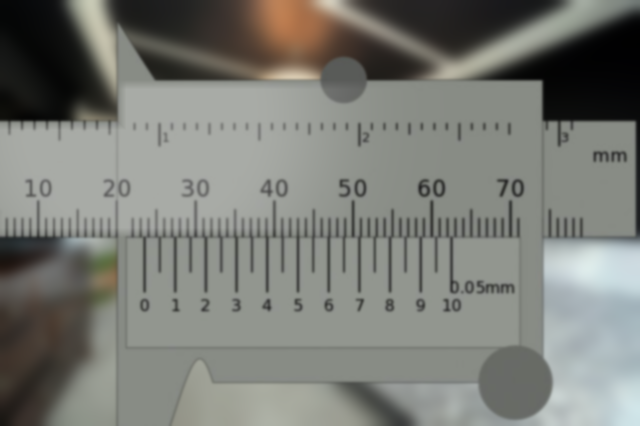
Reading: 23.5 mm
